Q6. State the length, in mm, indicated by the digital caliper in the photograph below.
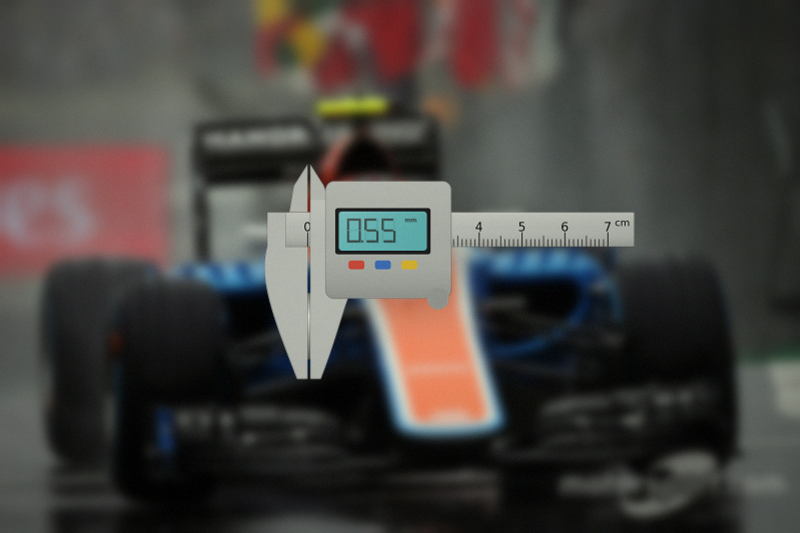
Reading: 0.55 mm
